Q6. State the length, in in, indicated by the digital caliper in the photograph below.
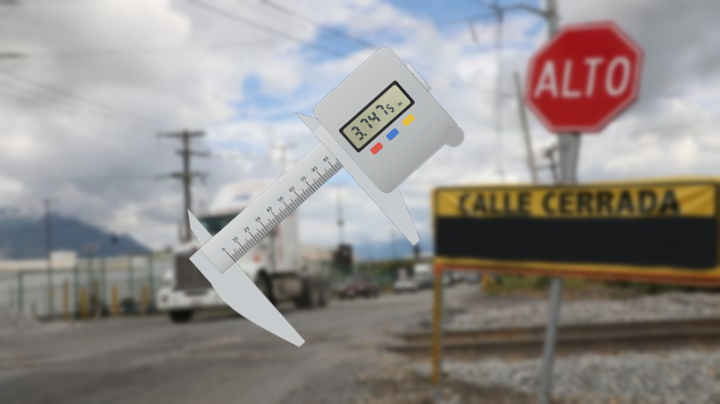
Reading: 3.7475 in
